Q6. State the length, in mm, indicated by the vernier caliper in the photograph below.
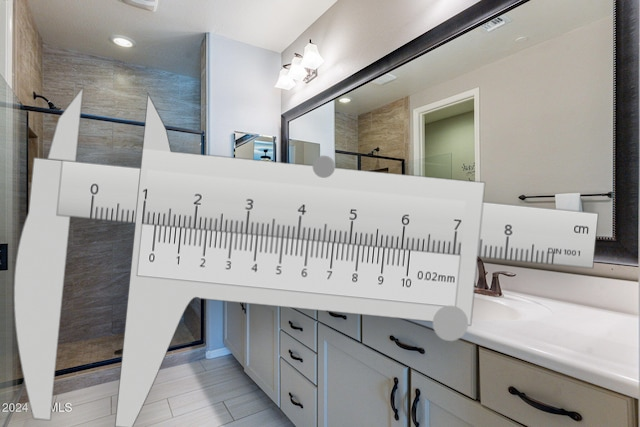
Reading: 12.5 mm
